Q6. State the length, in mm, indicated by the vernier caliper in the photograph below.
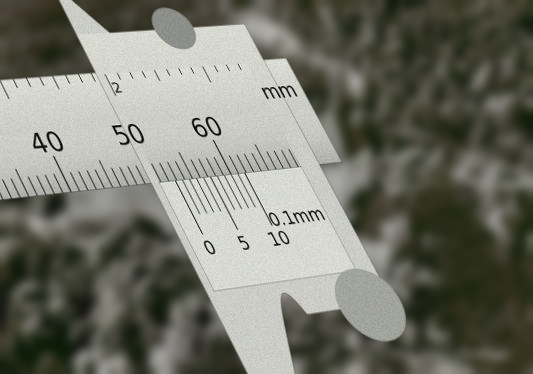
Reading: 52.8 mm
